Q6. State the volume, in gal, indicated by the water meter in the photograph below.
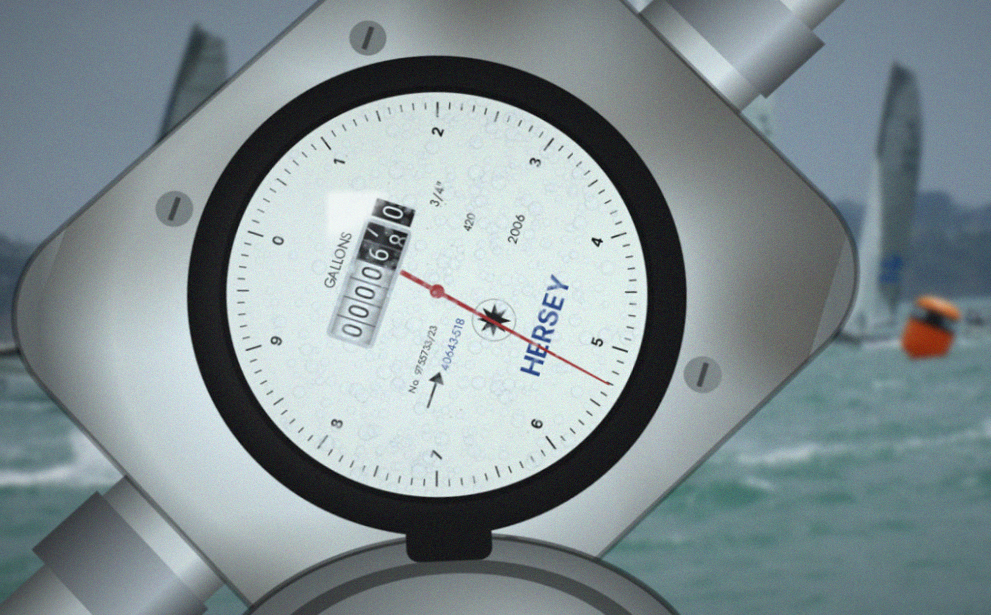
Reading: 675.3 gal
